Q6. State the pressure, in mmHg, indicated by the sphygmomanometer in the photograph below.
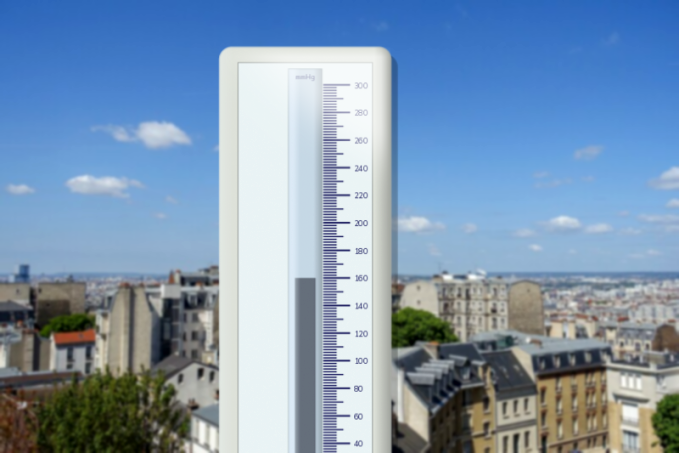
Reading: 160 mmHg
